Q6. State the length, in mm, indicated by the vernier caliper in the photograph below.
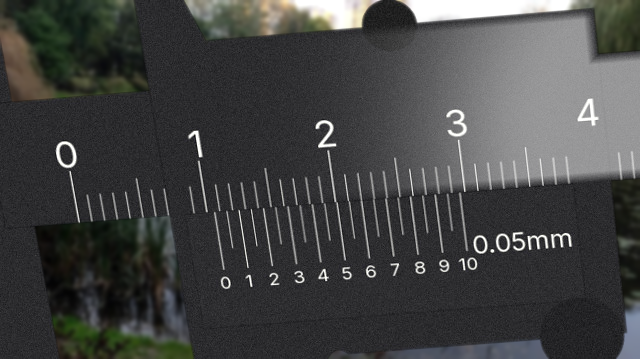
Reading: 10.6 mm
